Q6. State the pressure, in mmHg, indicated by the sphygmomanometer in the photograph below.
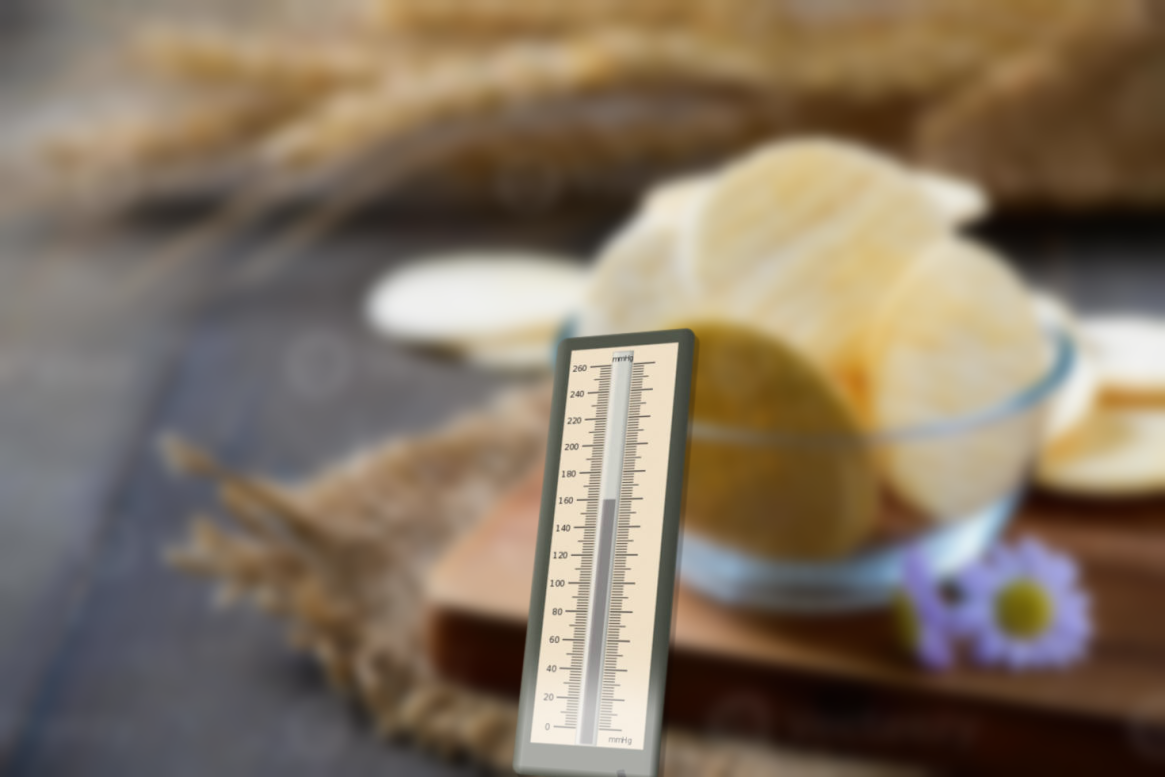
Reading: 160 mmHg
